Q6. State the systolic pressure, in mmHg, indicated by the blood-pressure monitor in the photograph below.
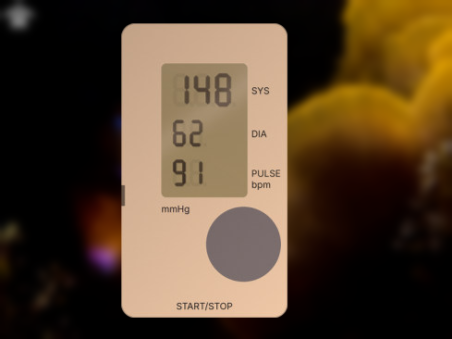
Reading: 148 mmHg
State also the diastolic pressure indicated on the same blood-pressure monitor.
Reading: 62 mmHg
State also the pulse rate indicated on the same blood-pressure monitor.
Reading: 91 bpm
